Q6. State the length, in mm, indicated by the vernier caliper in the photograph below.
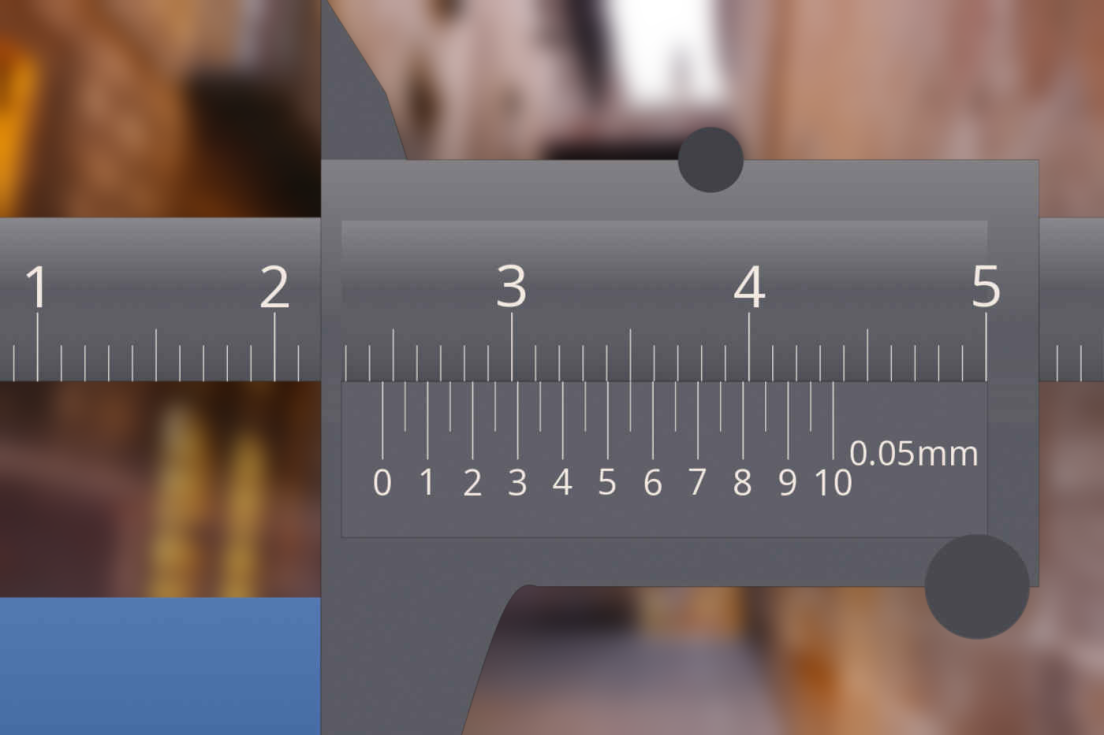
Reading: 24.55 mm
